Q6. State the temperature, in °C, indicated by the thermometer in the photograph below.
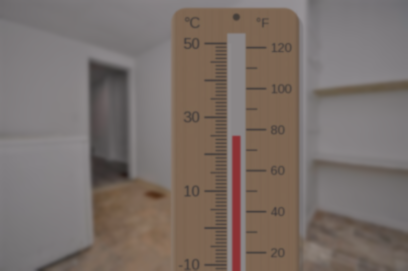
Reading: 25 °C
